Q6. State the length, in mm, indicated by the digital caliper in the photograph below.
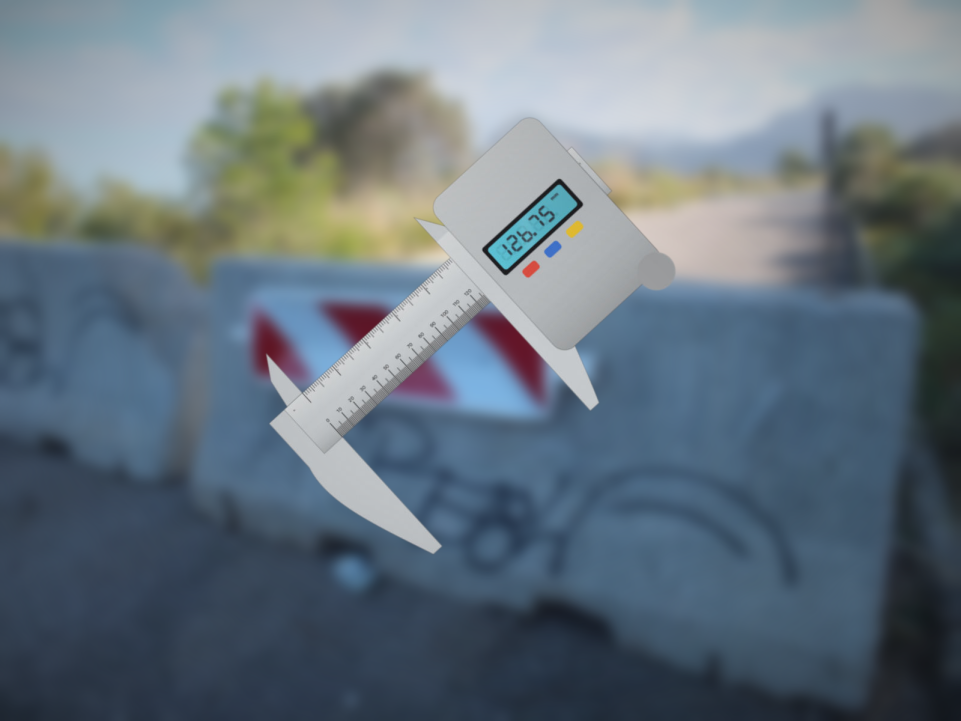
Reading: 126.75 mm
